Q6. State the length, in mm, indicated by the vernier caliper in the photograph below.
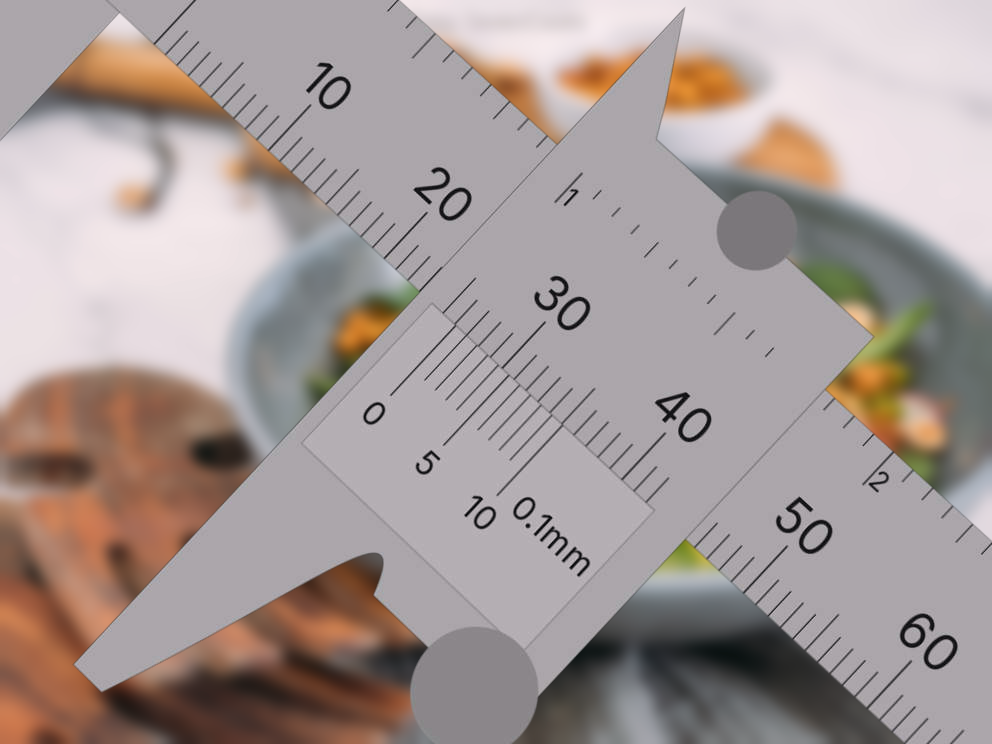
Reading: 26.1 mm
